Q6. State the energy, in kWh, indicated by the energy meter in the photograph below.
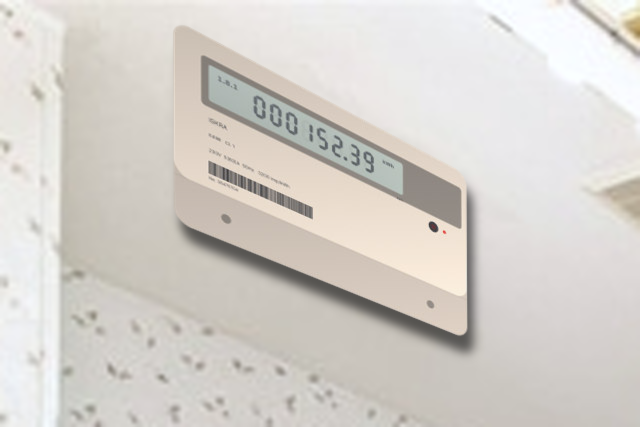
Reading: 152.39 kWh
